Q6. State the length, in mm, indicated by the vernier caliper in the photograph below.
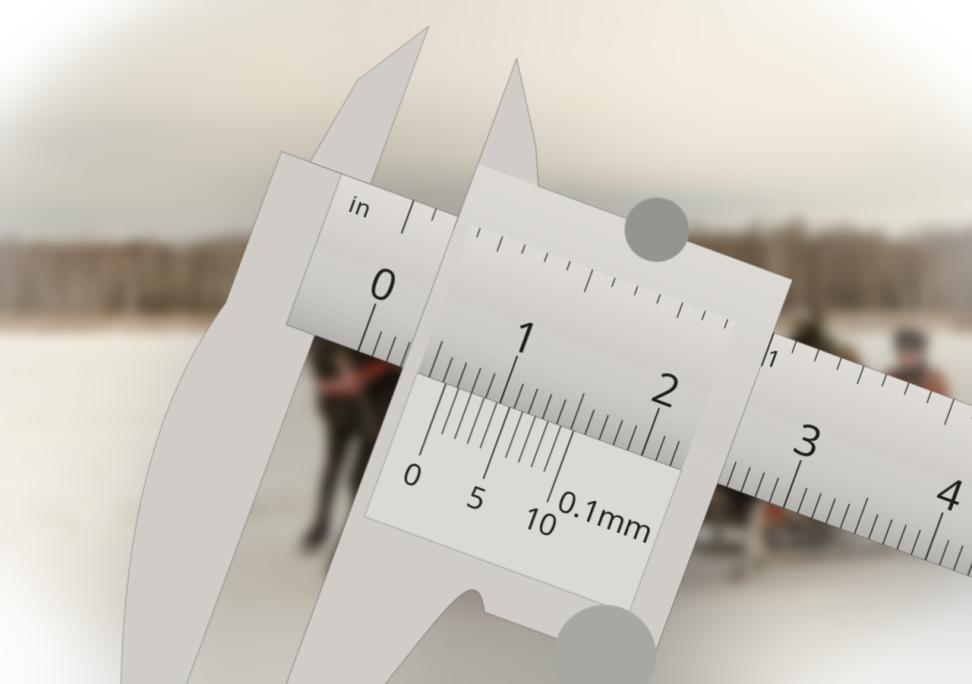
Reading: 6.2 mm
